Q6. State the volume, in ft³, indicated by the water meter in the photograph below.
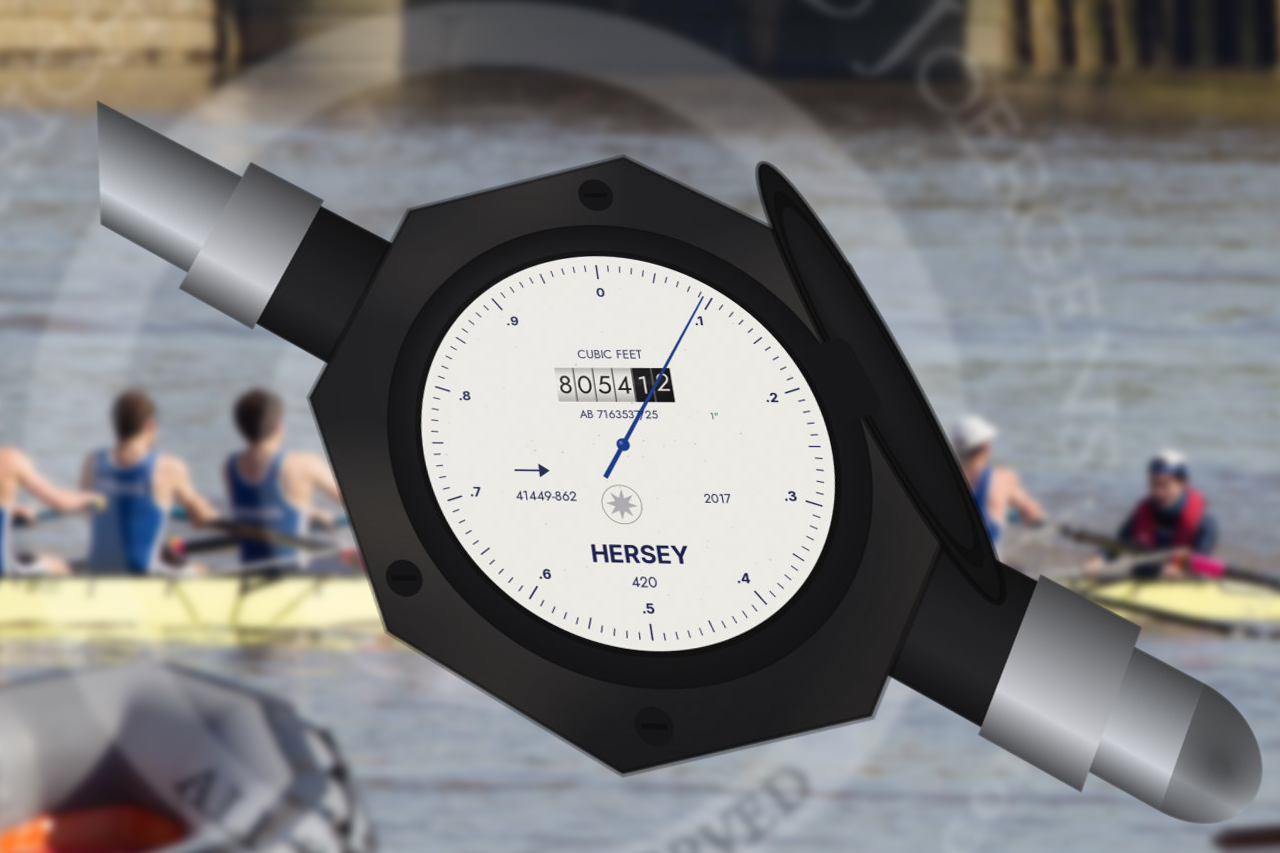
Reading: 805412.09 ft³
